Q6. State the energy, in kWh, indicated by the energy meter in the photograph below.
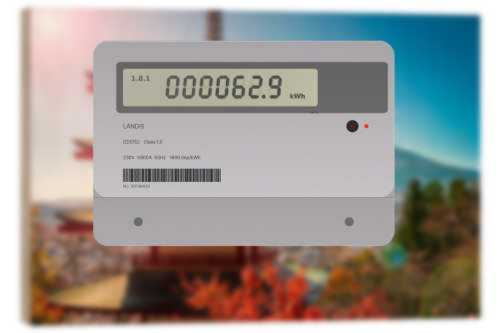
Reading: 62.9 kWh
